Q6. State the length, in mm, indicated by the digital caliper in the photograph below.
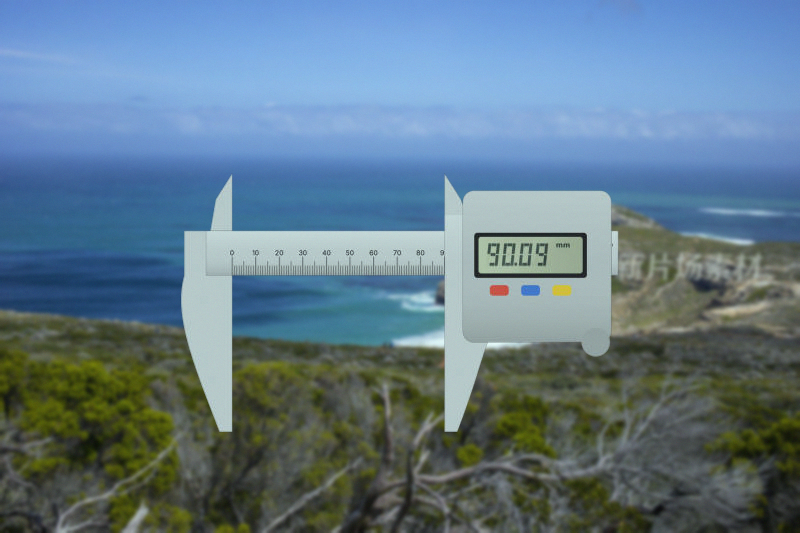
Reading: 90.09 mm
